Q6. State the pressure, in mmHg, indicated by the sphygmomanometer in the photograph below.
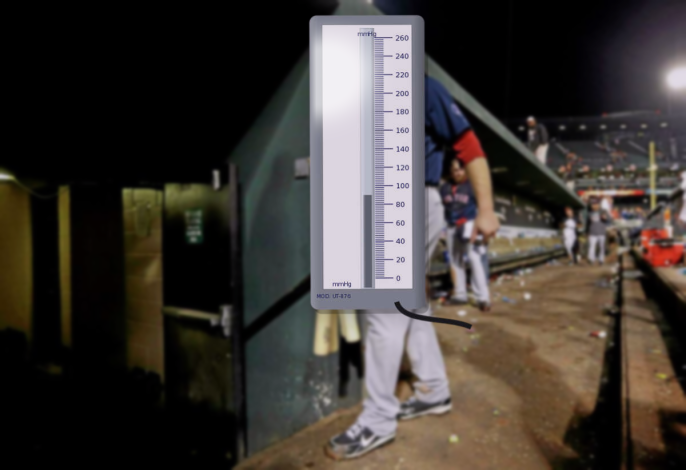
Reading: 90 mmHg
